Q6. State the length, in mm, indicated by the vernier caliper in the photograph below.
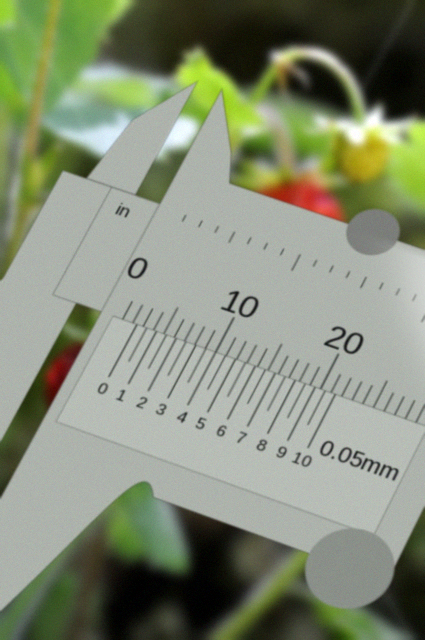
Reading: 2.4 mm
